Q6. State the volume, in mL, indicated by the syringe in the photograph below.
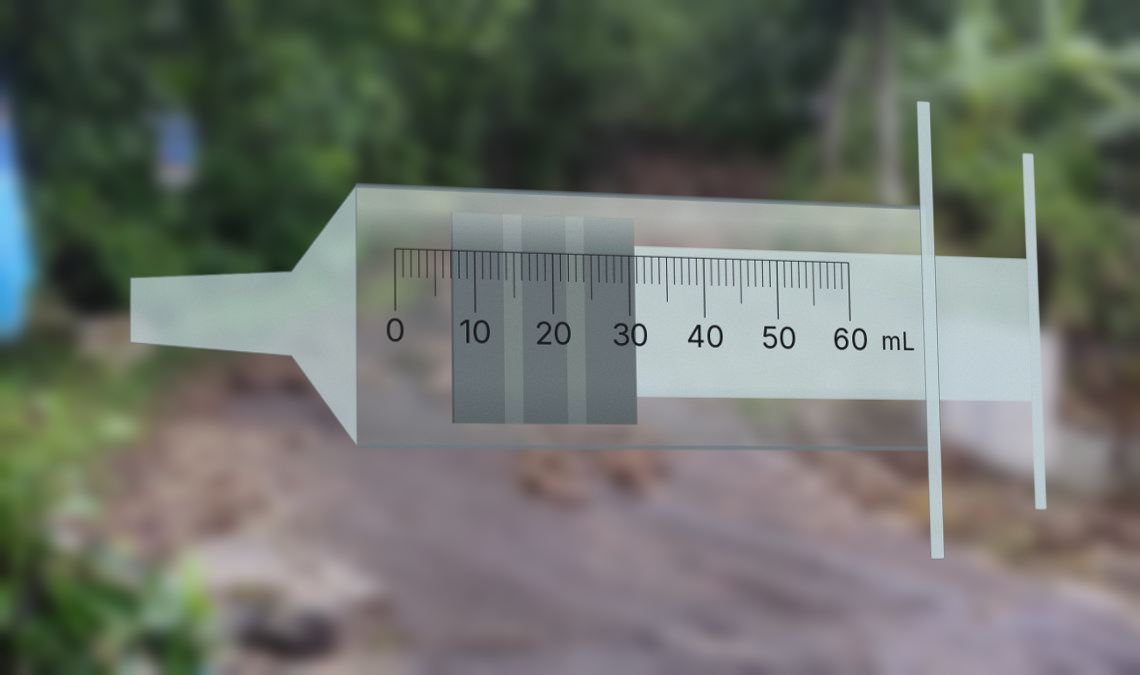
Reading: 7 mL
